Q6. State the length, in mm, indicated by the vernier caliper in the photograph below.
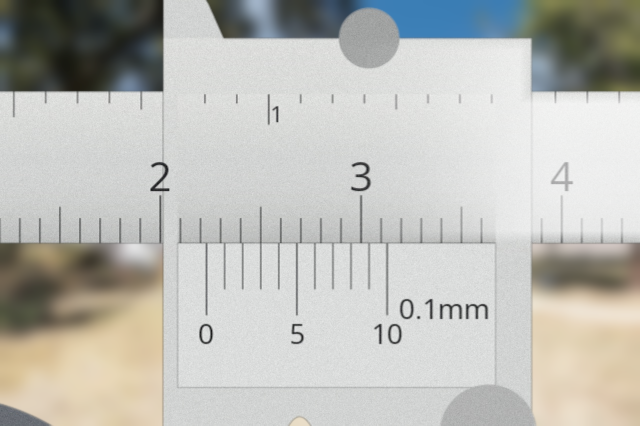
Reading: 22.3 mm
